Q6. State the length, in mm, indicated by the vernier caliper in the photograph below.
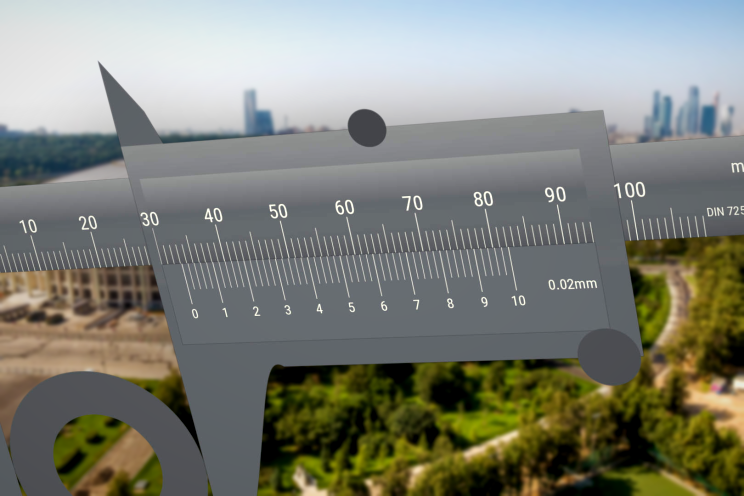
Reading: 33.2 mm
